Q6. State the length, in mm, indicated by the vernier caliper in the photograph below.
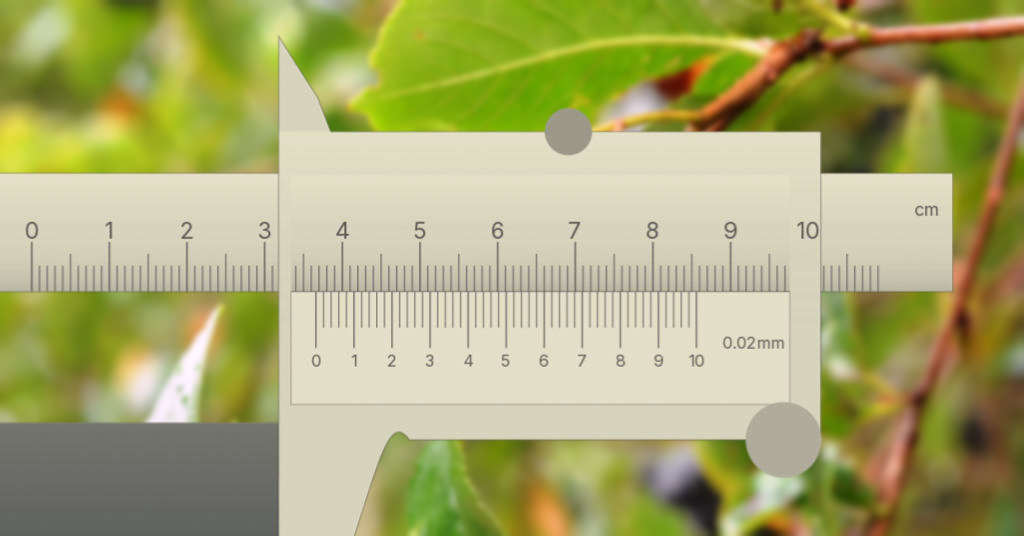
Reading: 36.6 mm
